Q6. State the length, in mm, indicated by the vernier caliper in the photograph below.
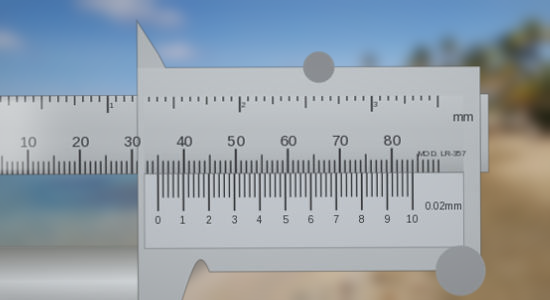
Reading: 35.0 mm
